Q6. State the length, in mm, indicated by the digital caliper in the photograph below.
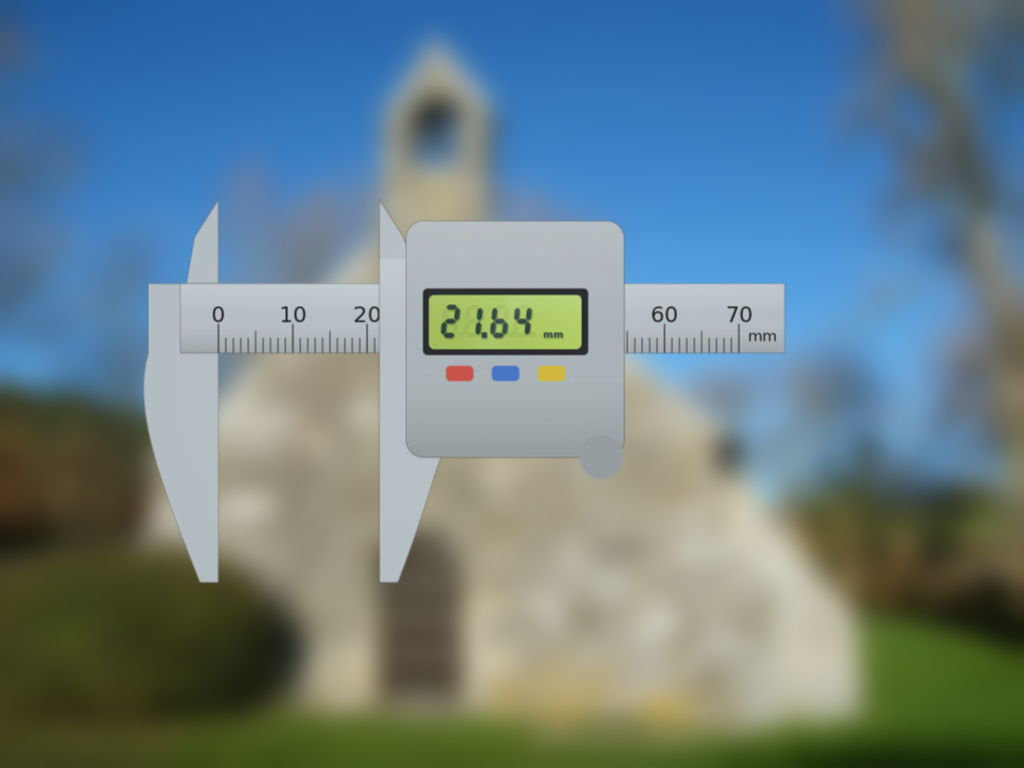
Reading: 21.64 mm
